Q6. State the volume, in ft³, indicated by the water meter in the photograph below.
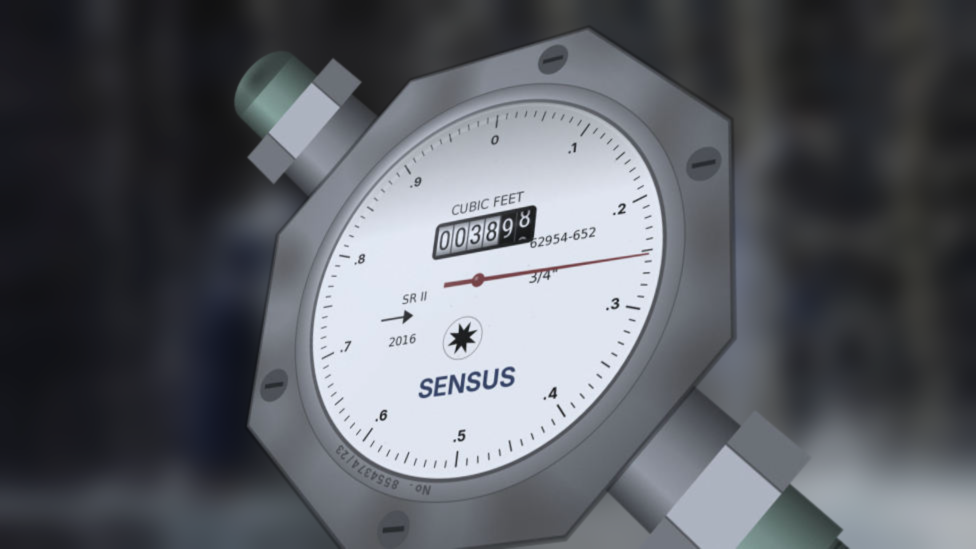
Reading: 3898.25 ft³
